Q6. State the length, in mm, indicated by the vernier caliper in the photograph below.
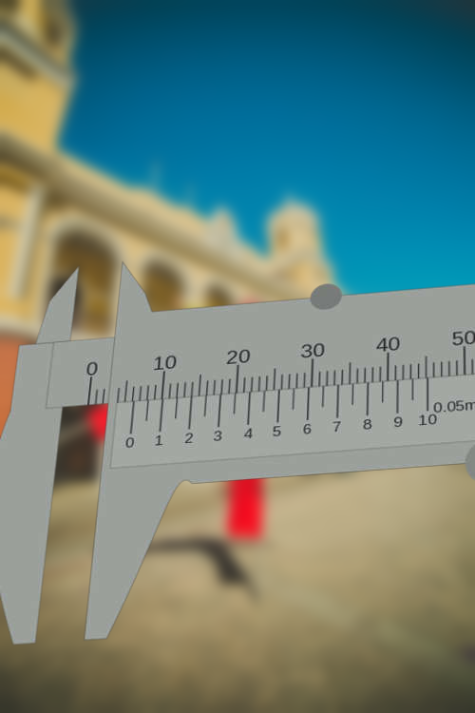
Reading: 6.2 mm
